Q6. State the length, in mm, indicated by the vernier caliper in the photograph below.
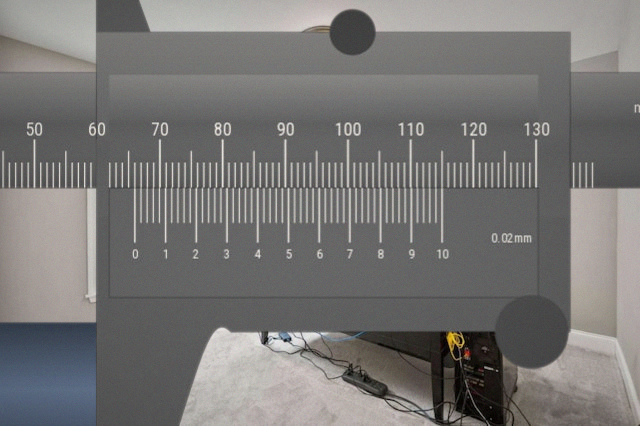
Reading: 66.0 mm
